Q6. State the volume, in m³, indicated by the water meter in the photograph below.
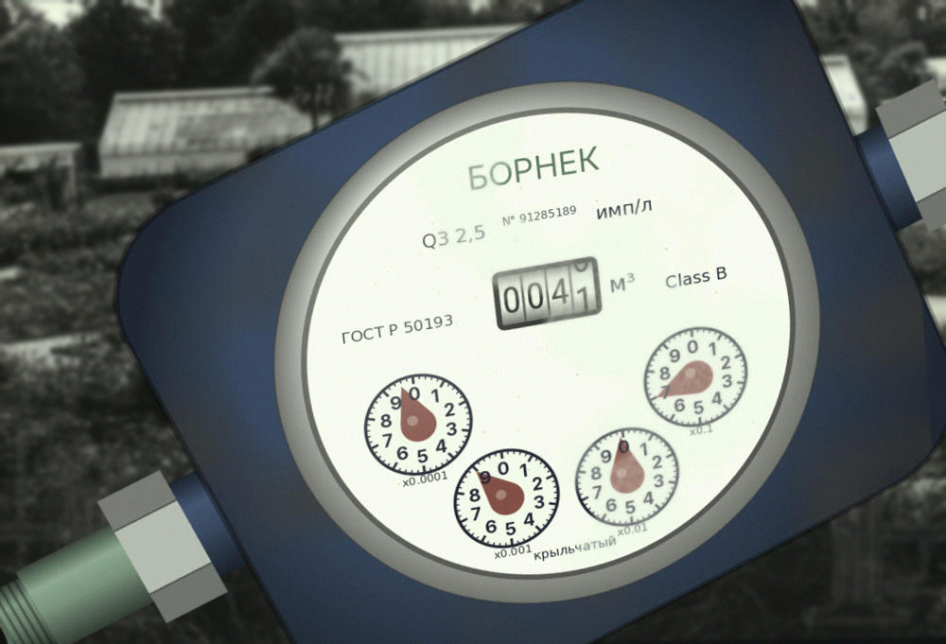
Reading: 40.6989 m³
